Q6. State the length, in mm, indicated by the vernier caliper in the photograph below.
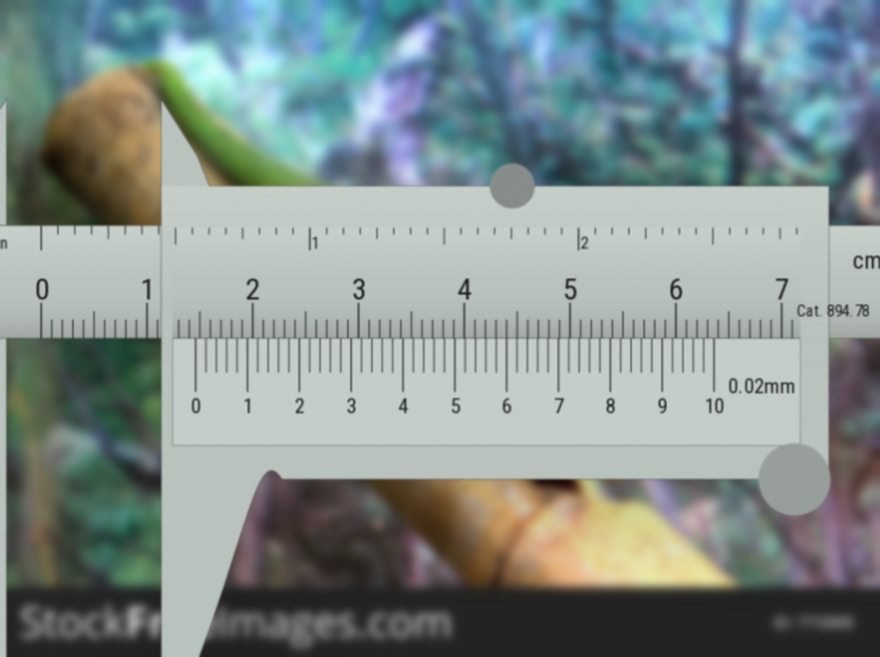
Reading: 14.6 mm
